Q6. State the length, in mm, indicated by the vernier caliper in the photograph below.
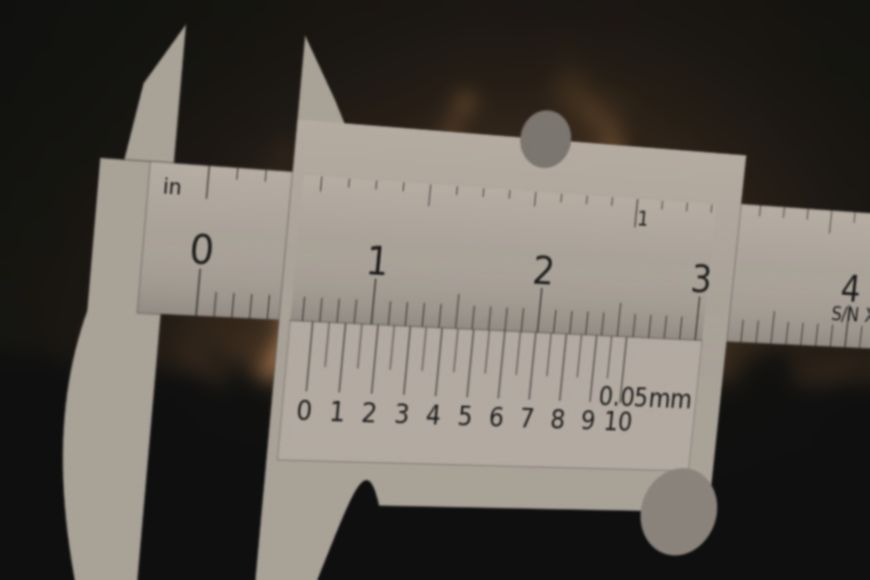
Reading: 6.6 mm
